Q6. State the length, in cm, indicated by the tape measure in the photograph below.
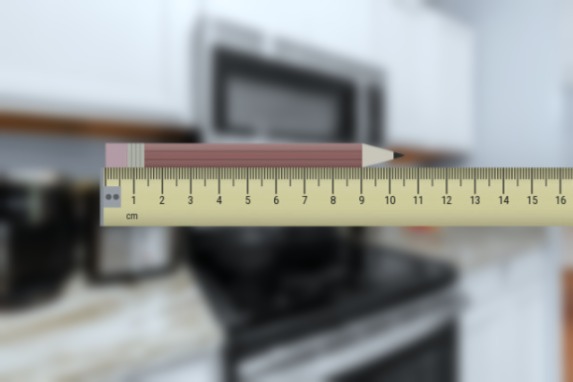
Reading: 10.5 cm
